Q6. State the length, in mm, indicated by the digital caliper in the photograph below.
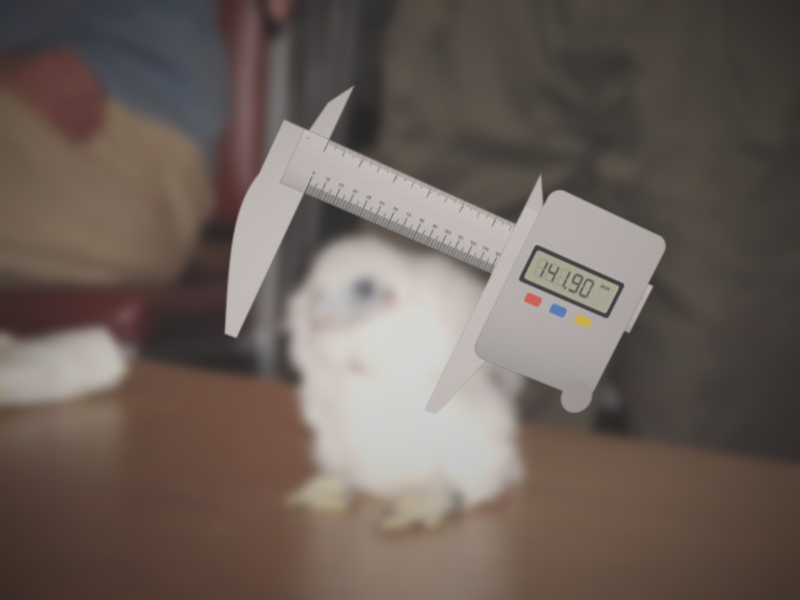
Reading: 141.90 mm
